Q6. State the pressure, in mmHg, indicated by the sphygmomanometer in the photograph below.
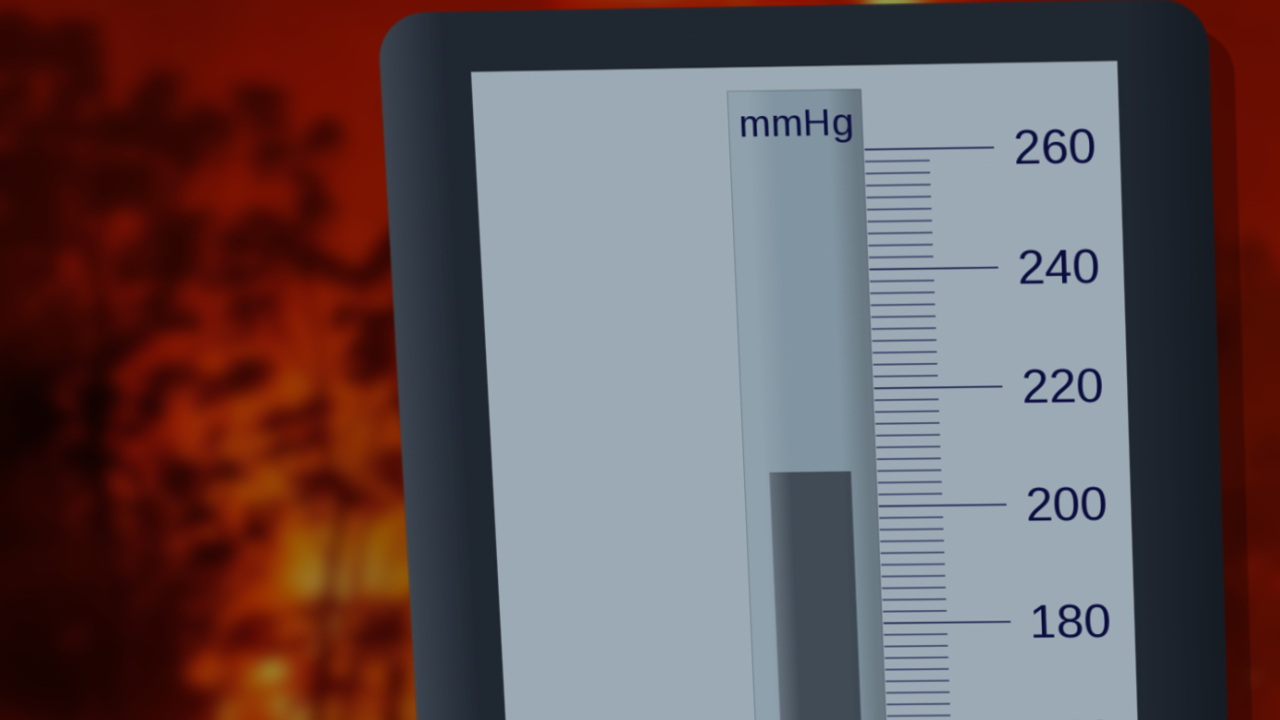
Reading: 206 mmHg
